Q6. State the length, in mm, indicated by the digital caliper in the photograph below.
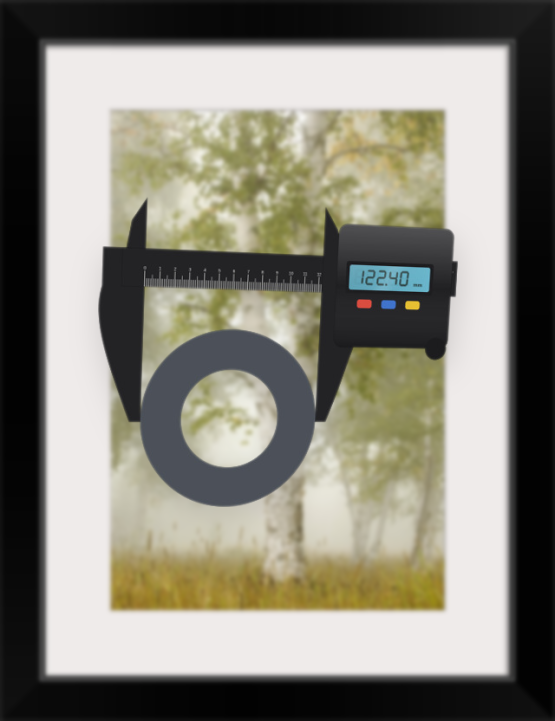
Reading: 122.40 mm
